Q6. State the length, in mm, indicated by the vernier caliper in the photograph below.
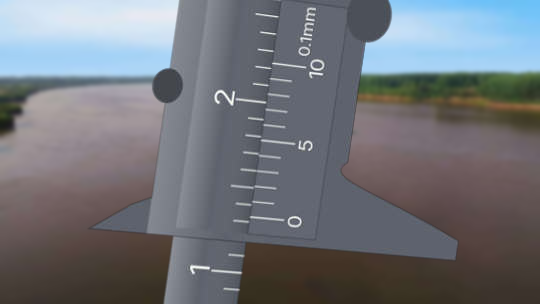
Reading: 13.3 mm
